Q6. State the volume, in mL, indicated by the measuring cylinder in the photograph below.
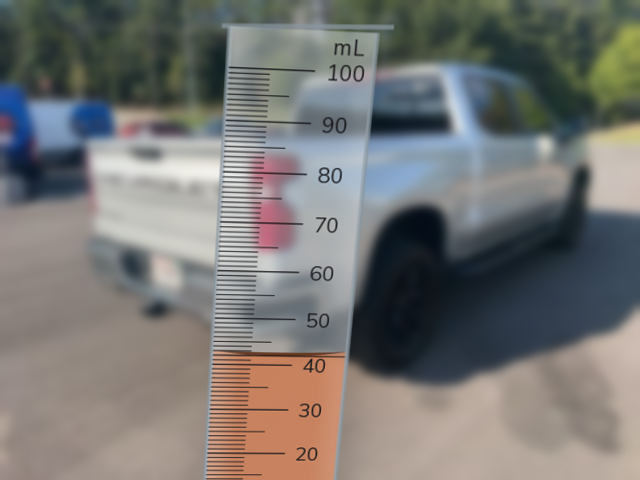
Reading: 42 mL
